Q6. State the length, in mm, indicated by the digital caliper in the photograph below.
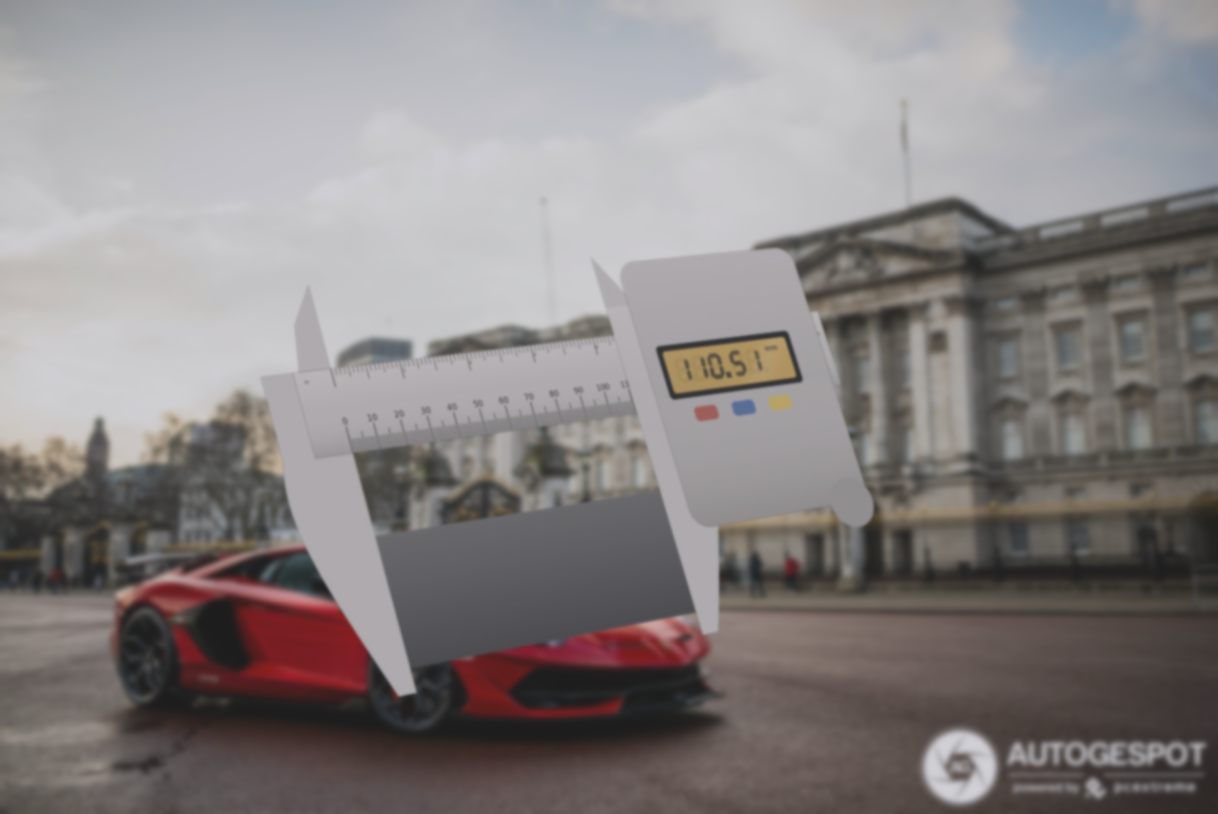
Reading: 110.51 mm
